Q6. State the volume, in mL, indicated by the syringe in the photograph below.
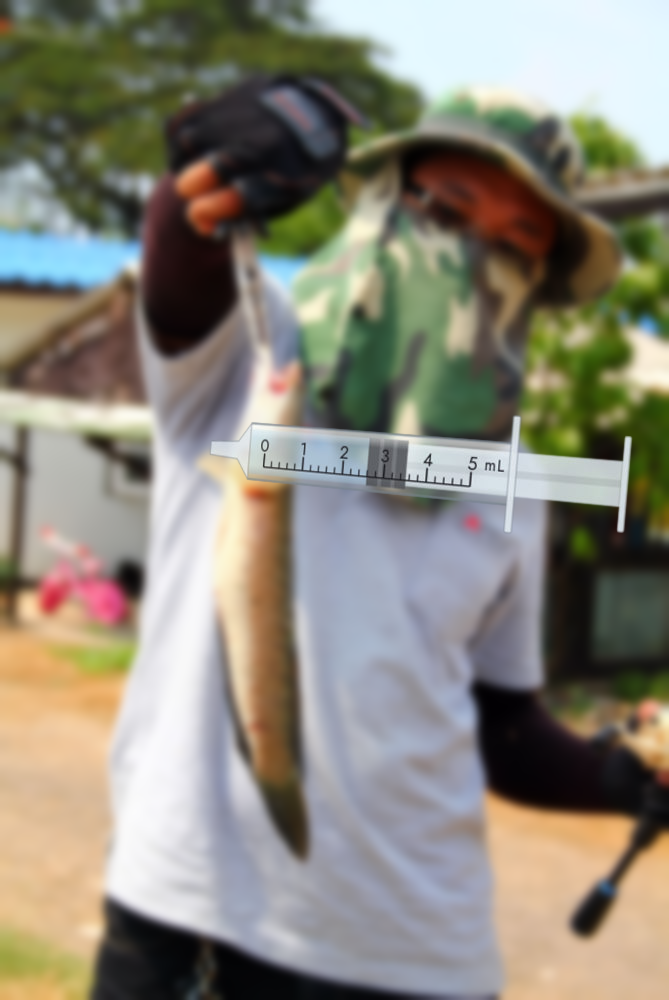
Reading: 2.6 mL
